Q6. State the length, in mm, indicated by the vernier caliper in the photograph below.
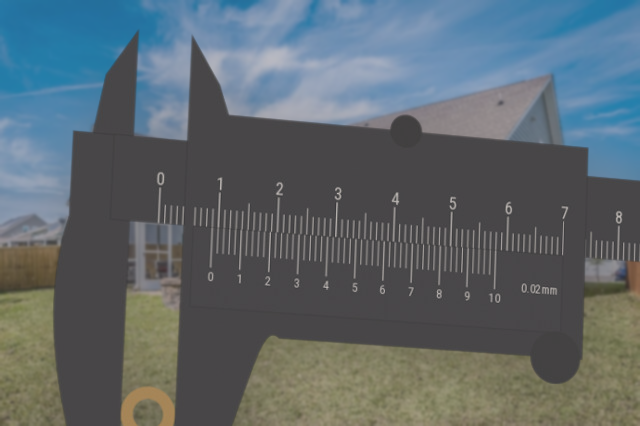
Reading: 9.0 mm
